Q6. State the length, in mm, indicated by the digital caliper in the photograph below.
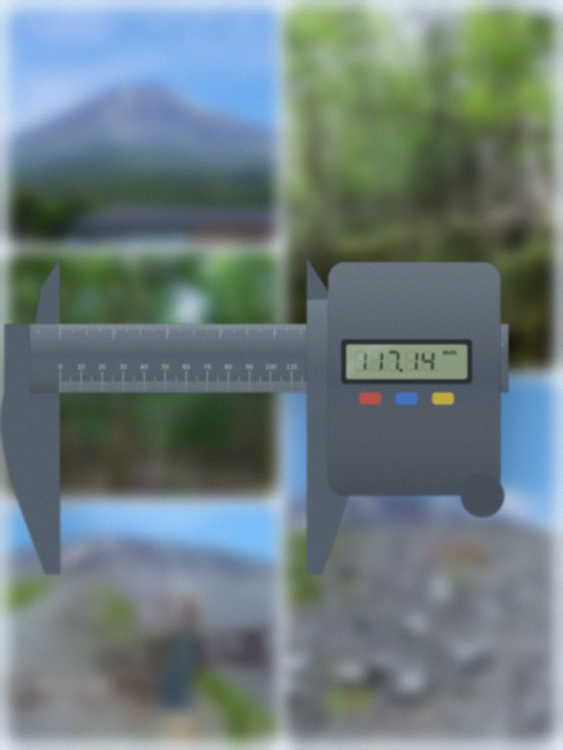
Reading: 117.14 mm
